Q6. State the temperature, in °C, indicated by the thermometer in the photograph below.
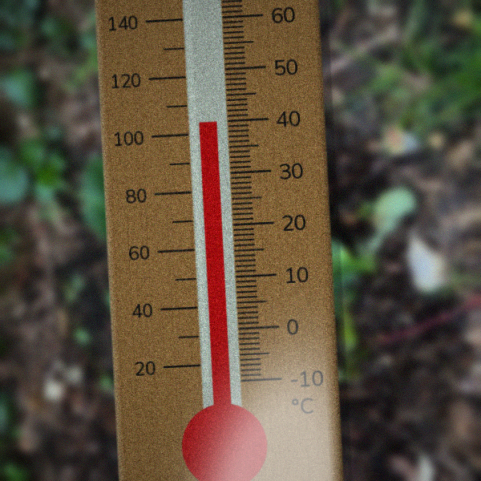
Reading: 40 °C
